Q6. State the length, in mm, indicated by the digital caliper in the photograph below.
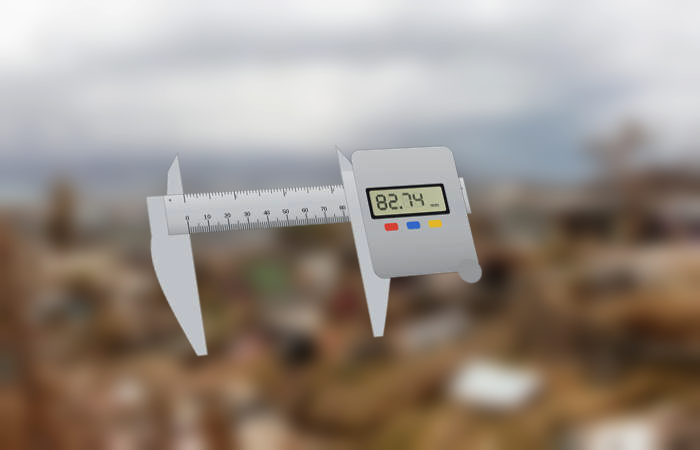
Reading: 82.74 mm
